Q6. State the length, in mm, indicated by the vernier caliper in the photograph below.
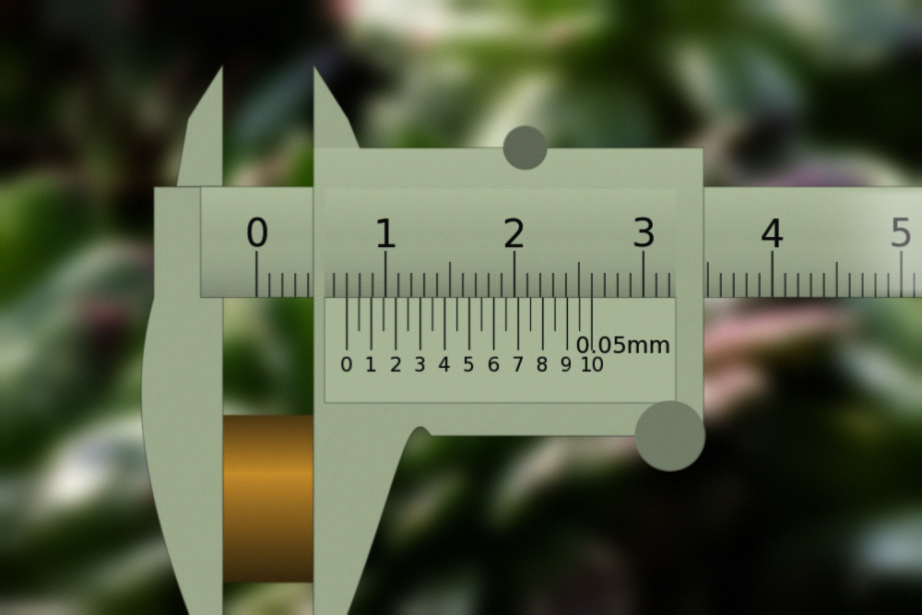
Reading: 7.0 mm
